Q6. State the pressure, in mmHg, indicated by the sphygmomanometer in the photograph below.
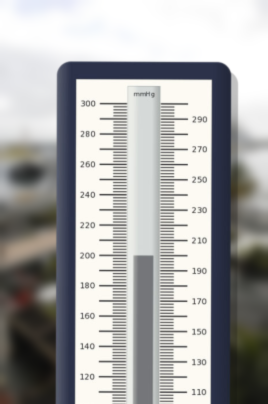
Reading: 200 mmHg
